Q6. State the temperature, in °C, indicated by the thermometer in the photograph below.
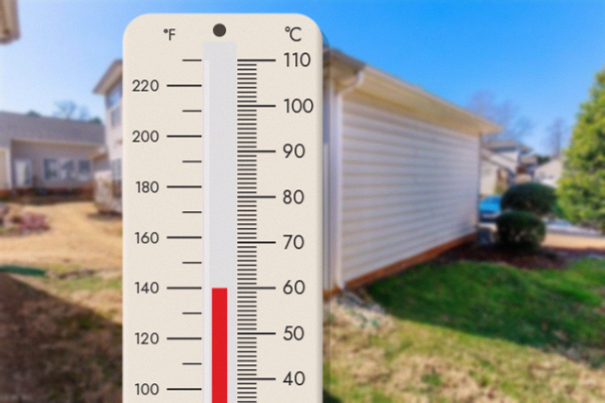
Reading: 60 °C
